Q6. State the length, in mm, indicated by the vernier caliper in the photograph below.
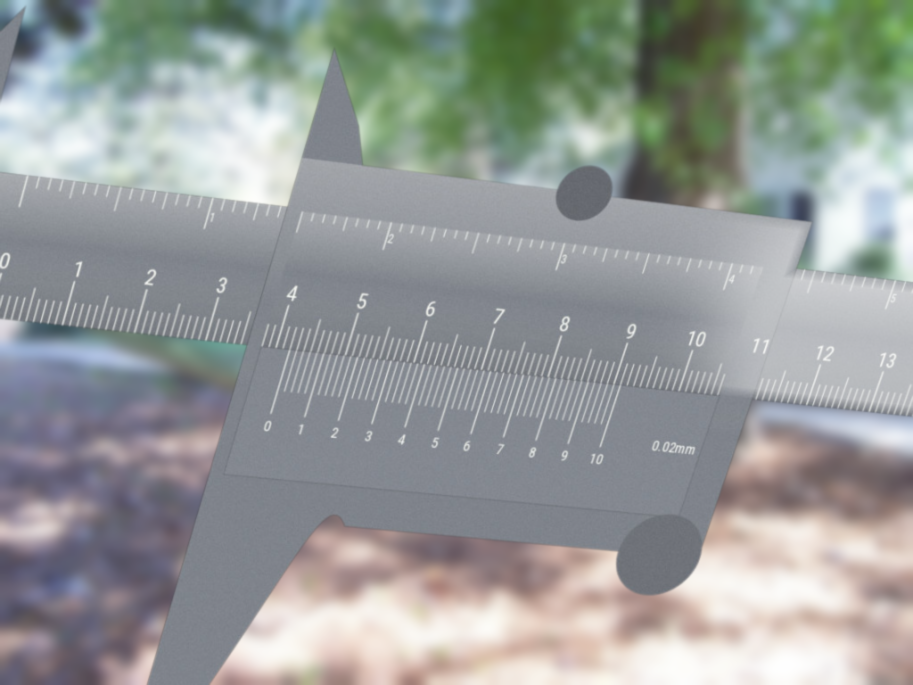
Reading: 42.0 mm
